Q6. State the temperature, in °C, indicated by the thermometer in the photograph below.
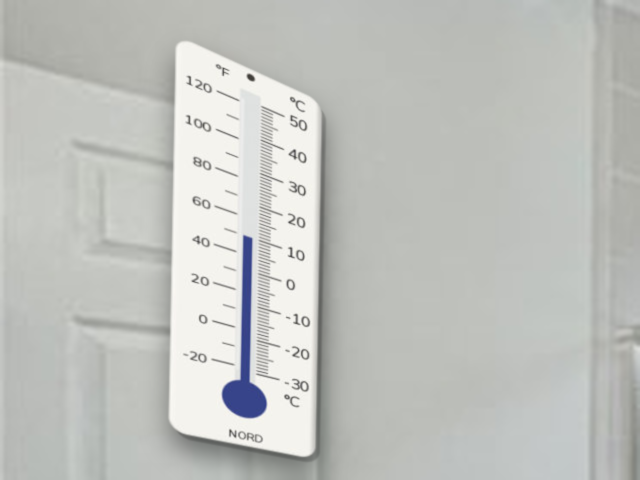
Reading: 10 °C
